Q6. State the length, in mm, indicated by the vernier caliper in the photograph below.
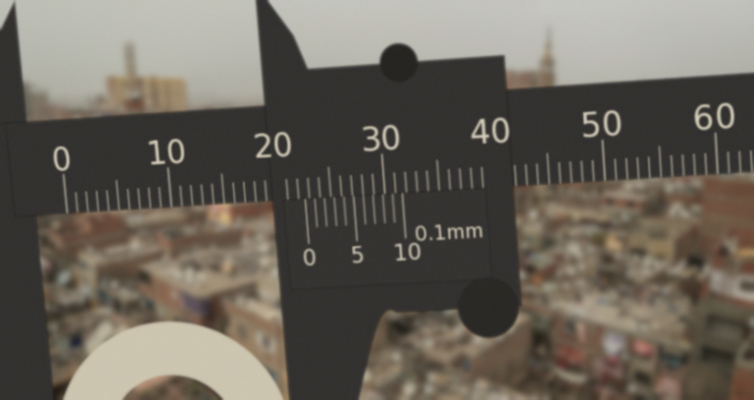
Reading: 22.6 mm
